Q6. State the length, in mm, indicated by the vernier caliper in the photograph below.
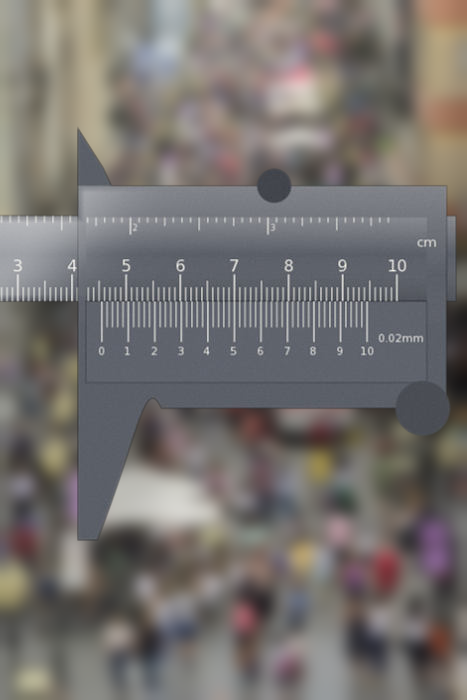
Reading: 45.5 mm
